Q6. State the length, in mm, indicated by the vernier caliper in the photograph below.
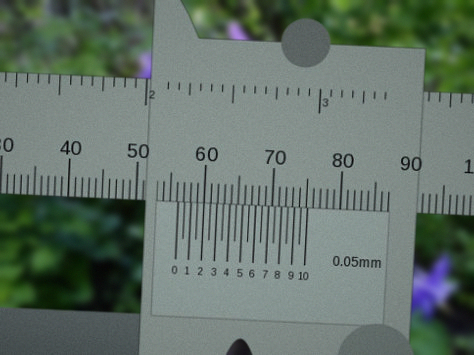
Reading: 56.2 mm
